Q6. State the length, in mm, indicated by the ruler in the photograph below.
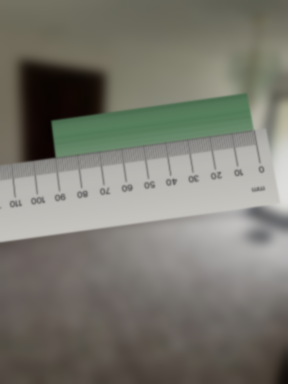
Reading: 90 mm
